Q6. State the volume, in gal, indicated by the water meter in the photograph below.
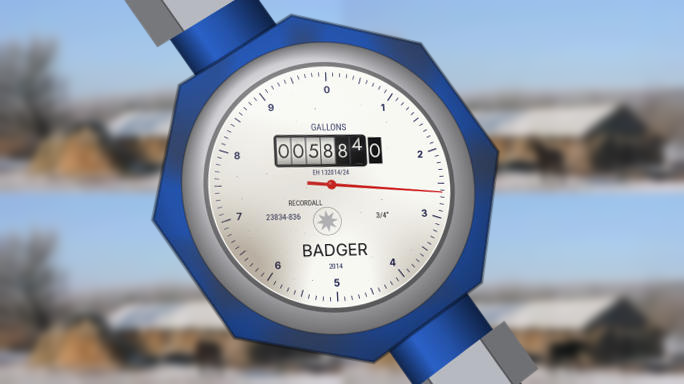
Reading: 58842.6 gal
